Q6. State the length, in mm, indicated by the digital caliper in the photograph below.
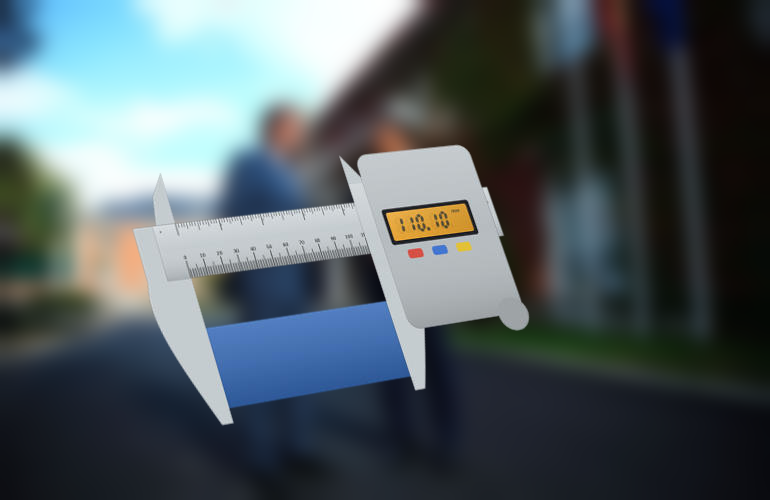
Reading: 110.10 mm
